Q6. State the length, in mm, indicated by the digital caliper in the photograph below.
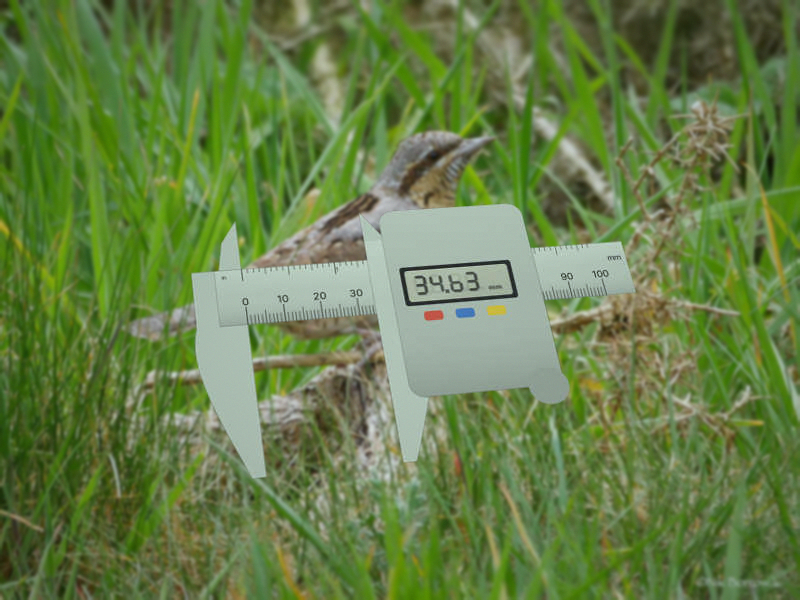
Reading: 34.63 mm
